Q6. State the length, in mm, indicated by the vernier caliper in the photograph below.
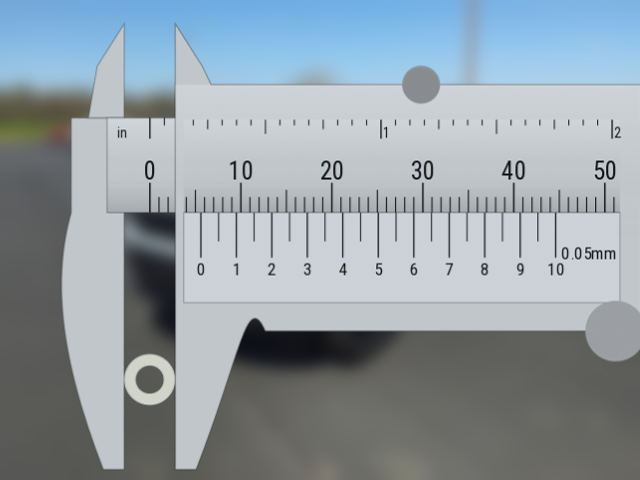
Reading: 5.6 mm
